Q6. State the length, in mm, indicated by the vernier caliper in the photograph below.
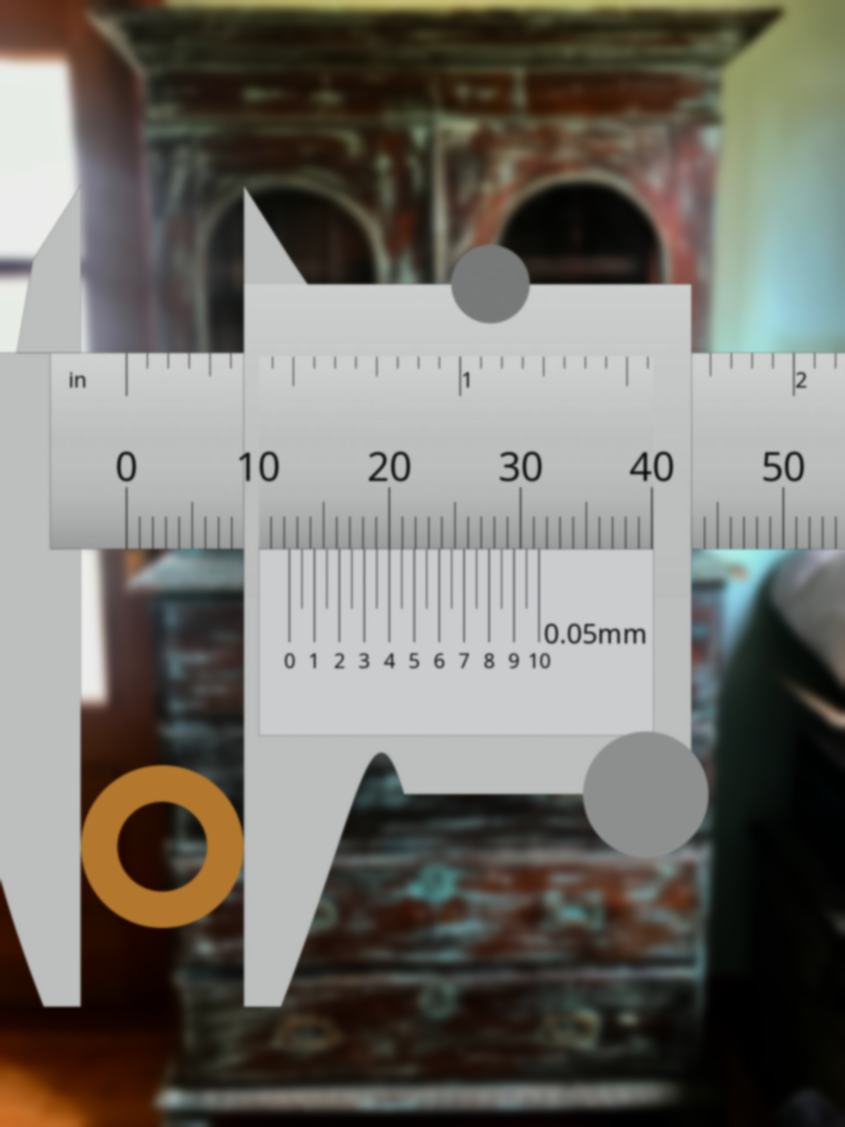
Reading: 12.4 mm
